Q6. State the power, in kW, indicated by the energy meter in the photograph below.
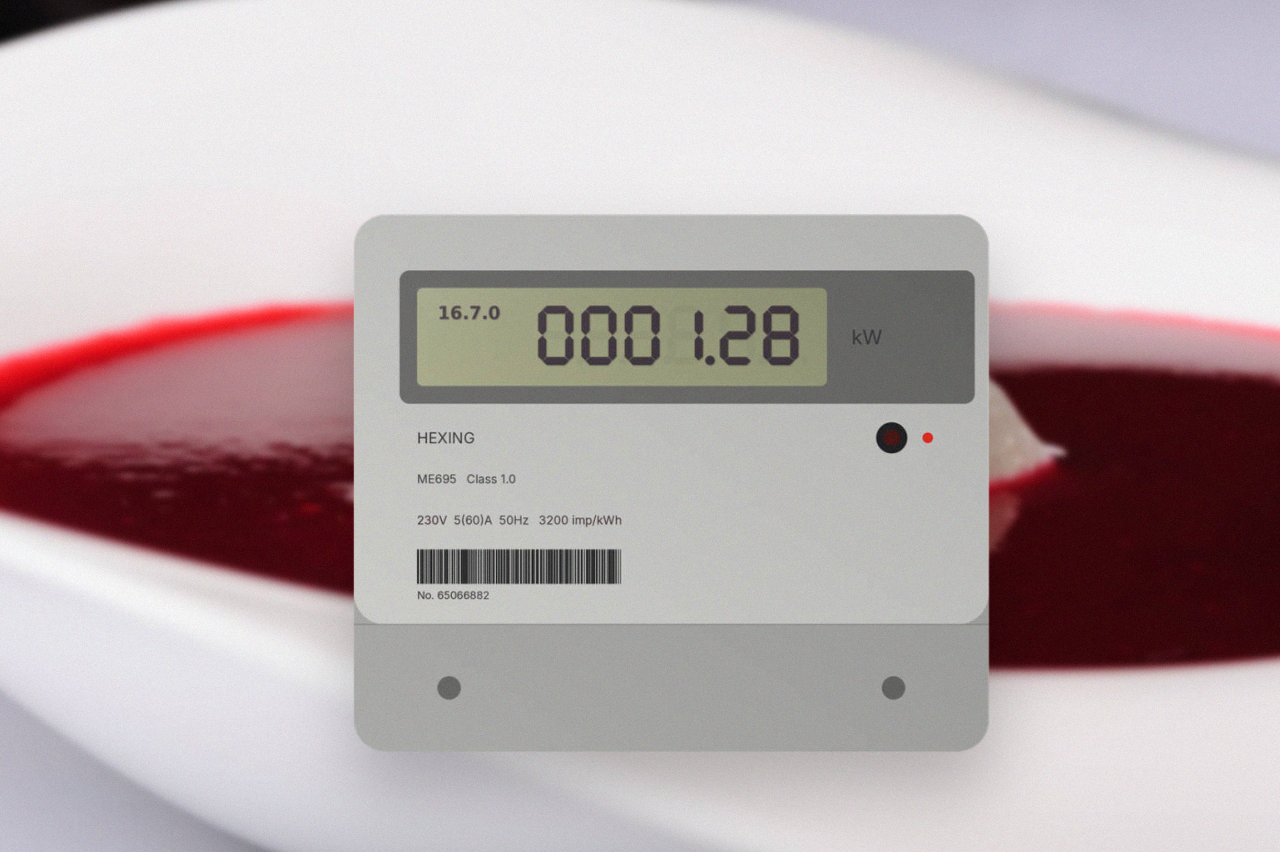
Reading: 1.28 kW
